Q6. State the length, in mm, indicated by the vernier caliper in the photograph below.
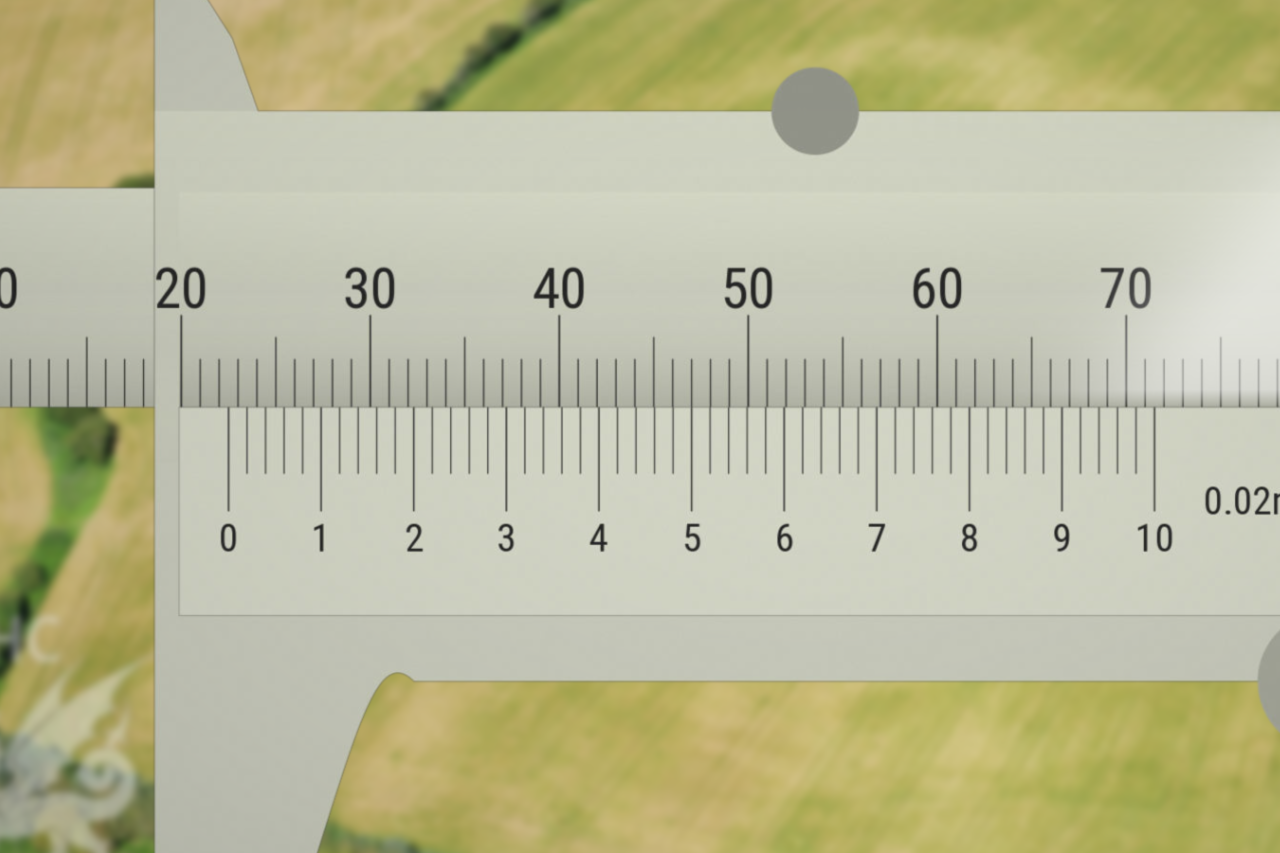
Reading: 22.5 mm
